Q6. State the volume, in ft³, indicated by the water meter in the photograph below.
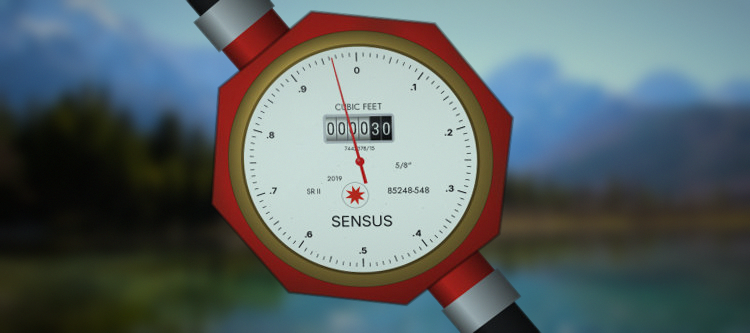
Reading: 29.96 ft³
